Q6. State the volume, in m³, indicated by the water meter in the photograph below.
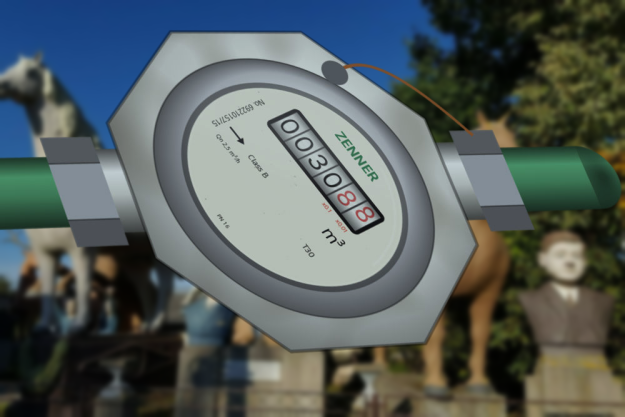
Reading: 30.88 m³
